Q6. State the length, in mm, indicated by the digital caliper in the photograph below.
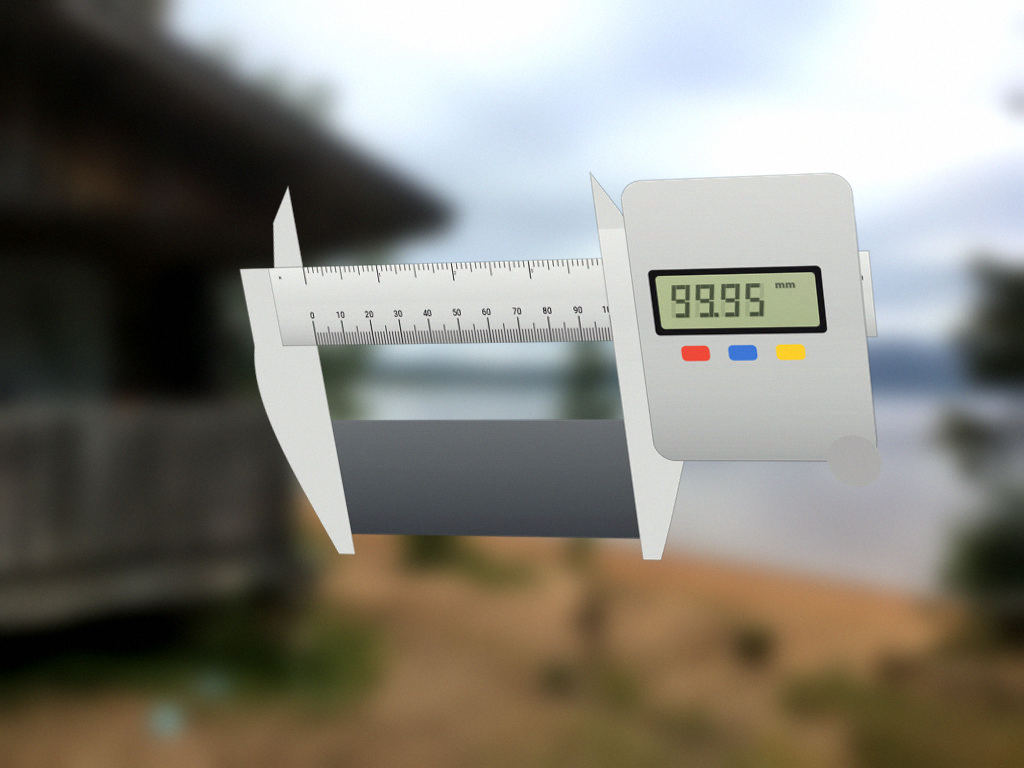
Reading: 99.95 mm
